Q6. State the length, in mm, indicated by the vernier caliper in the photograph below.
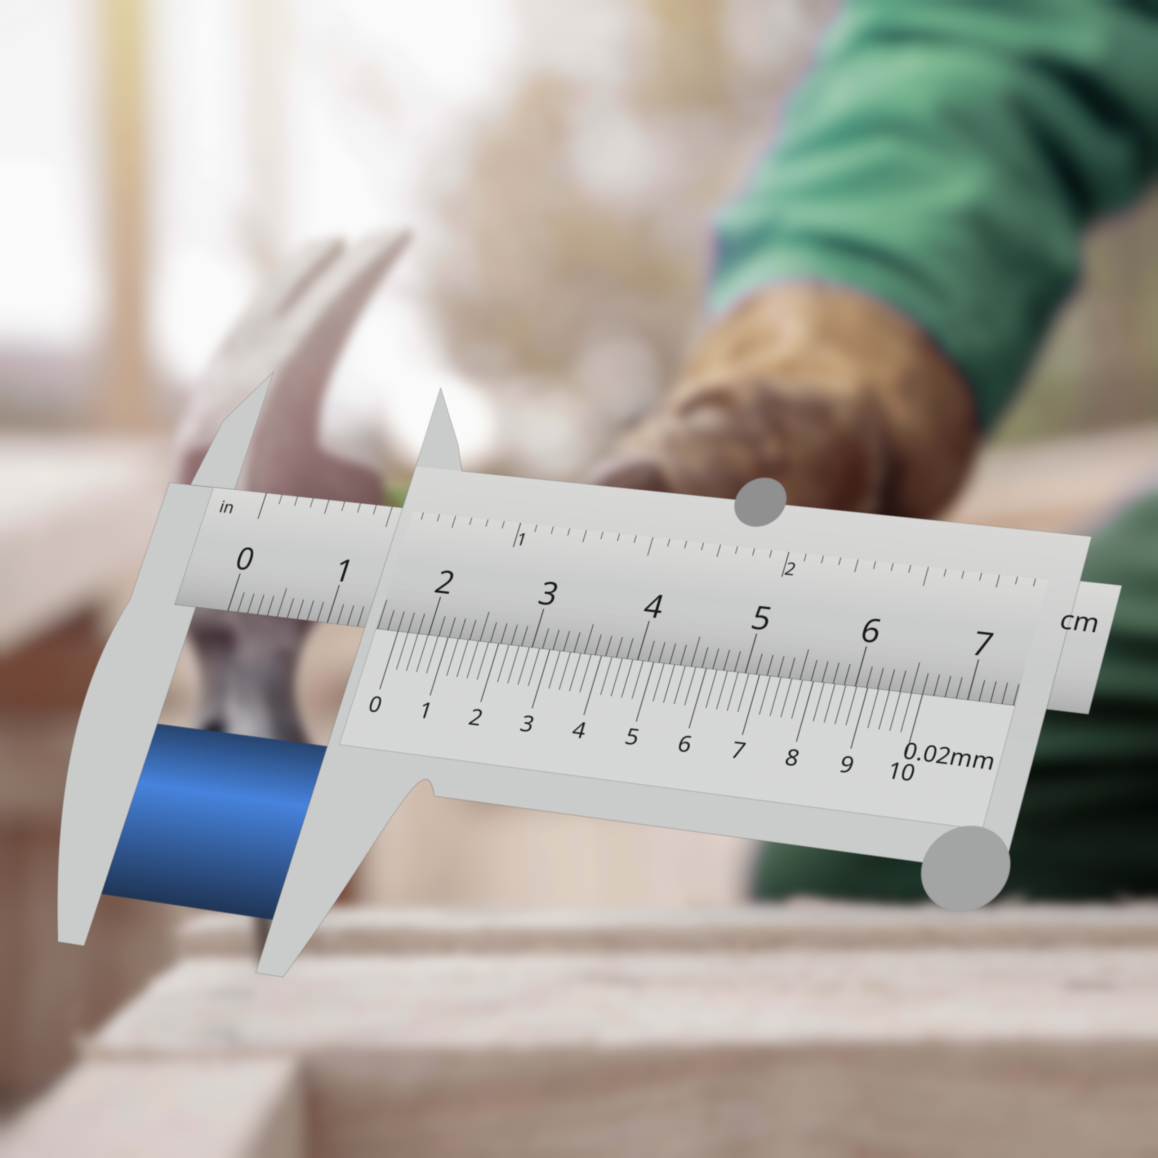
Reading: 17.0 mm
